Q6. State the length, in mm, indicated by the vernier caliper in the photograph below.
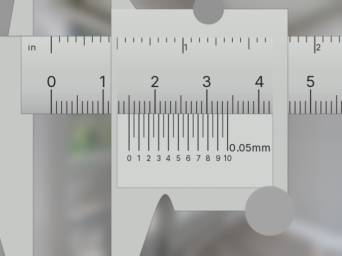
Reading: 15.0 mm
